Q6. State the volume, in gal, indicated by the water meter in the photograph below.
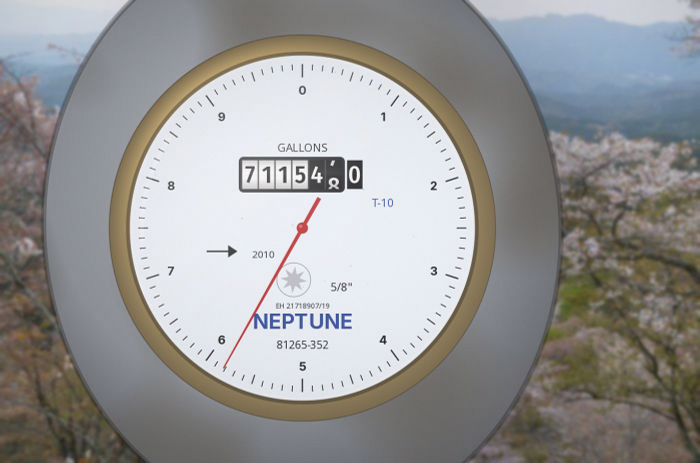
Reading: 7115475.8 gal
